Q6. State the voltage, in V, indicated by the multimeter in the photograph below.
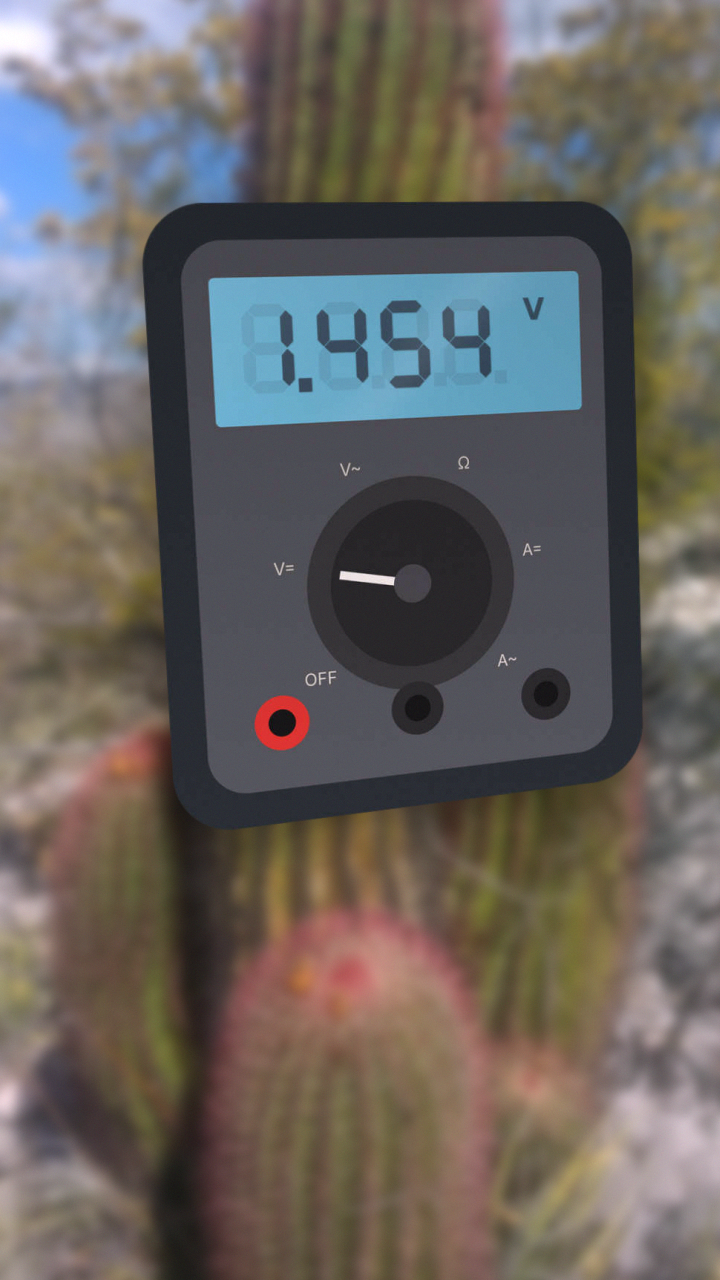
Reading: 1.454 V
